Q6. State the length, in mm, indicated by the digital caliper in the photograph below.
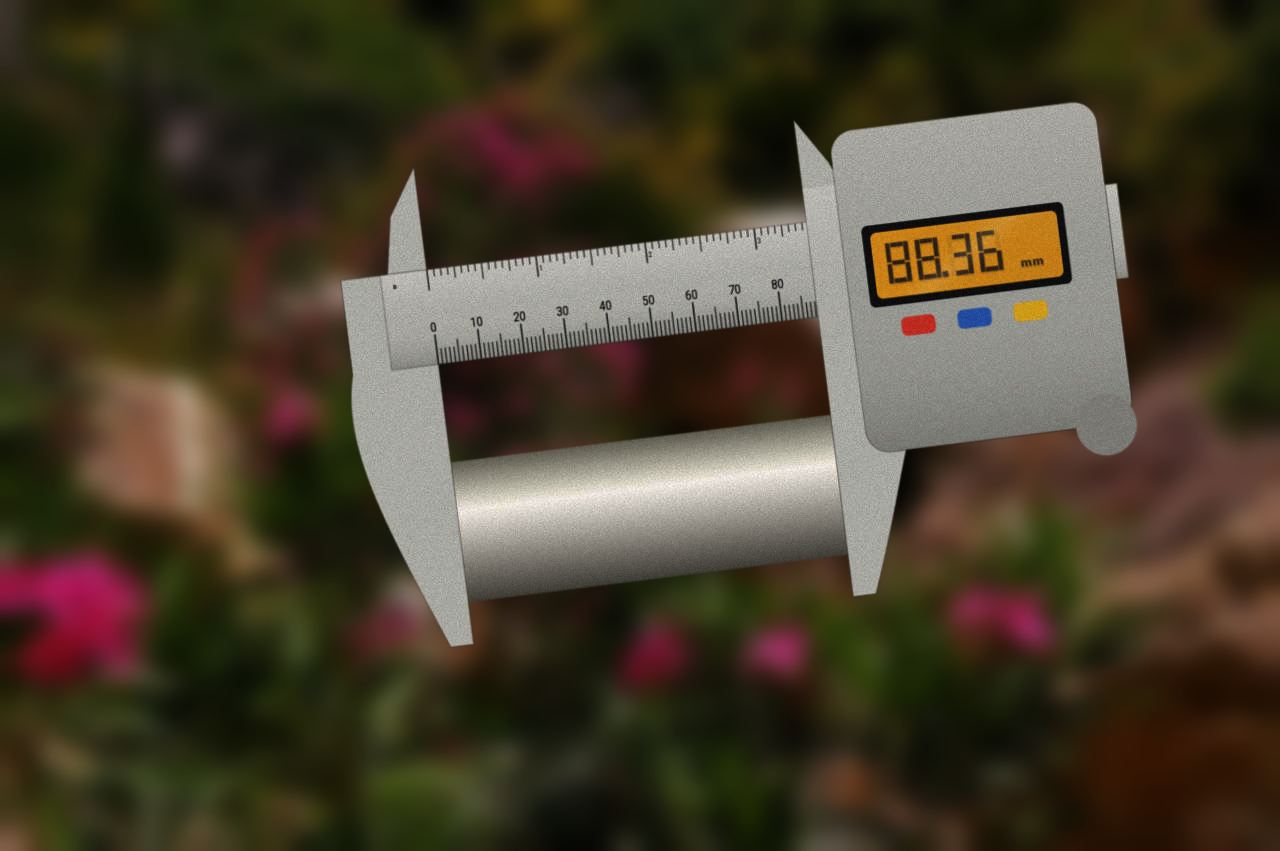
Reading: 88.36 mm
